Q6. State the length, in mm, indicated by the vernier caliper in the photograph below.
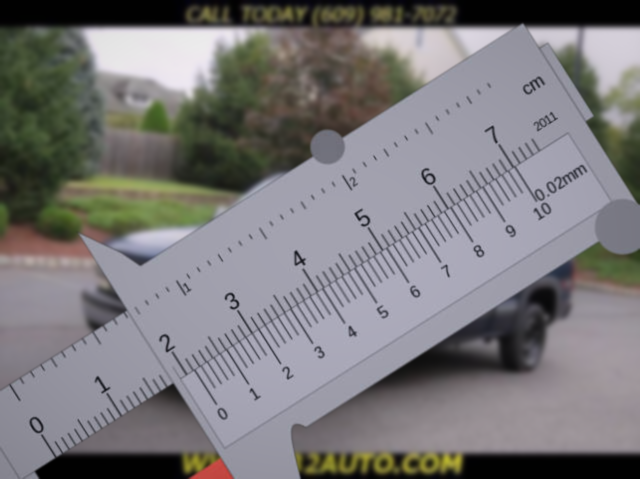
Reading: 21.2 mm
